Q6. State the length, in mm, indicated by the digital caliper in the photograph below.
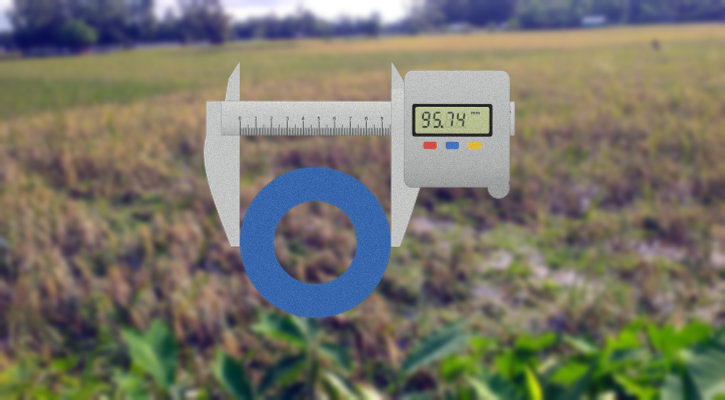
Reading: 95.74 mm
